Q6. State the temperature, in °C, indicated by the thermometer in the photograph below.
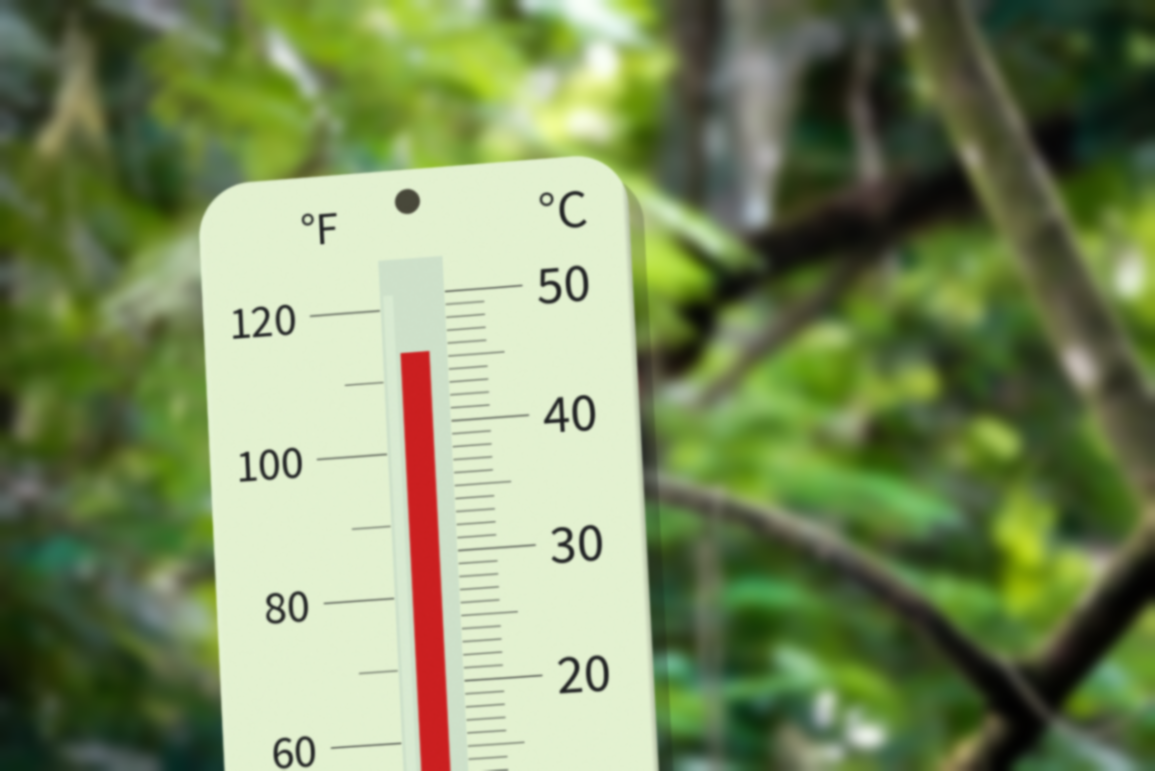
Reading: 45.5 °C
